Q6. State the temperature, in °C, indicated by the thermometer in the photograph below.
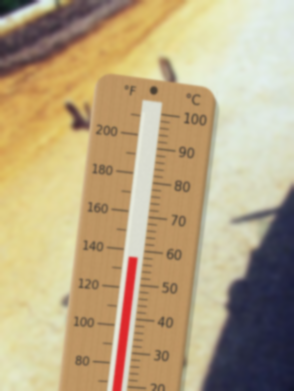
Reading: 58 °C
